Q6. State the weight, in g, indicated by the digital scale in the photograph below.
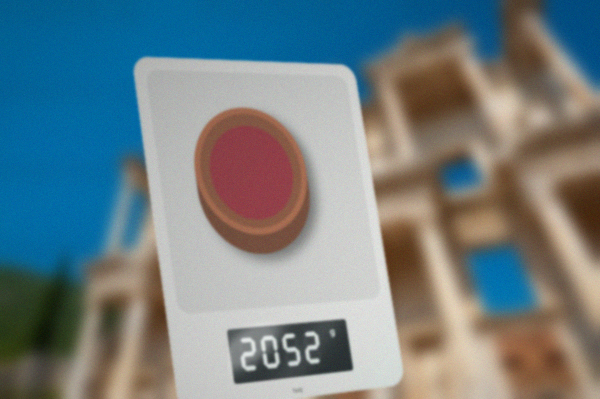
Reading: 2052 g
